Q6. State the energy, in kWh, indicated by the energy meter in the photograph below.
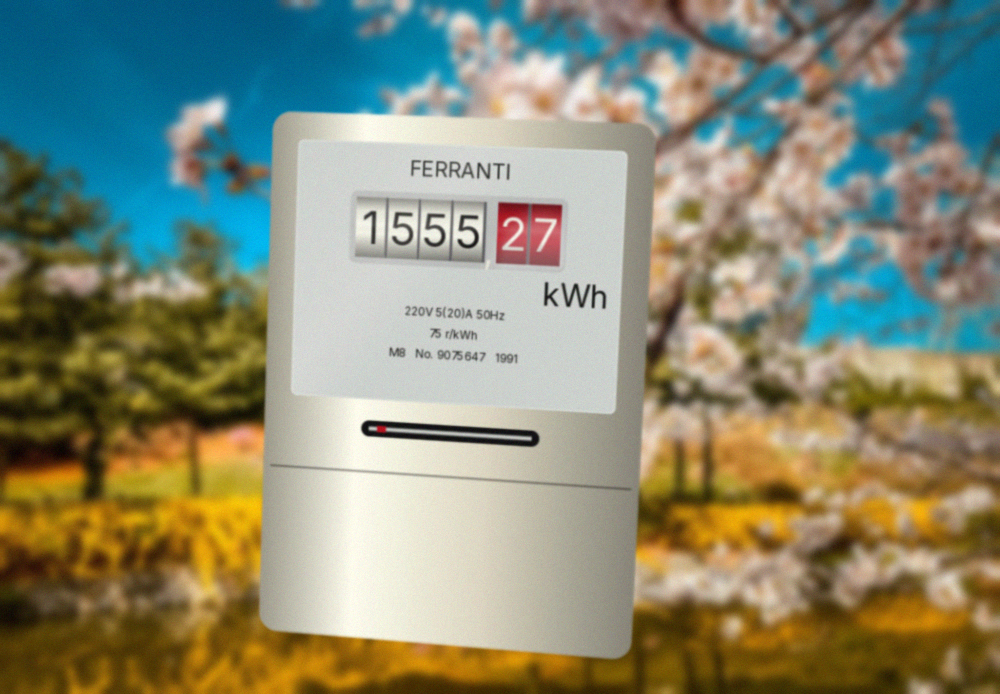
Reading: 1555.27 kWh
